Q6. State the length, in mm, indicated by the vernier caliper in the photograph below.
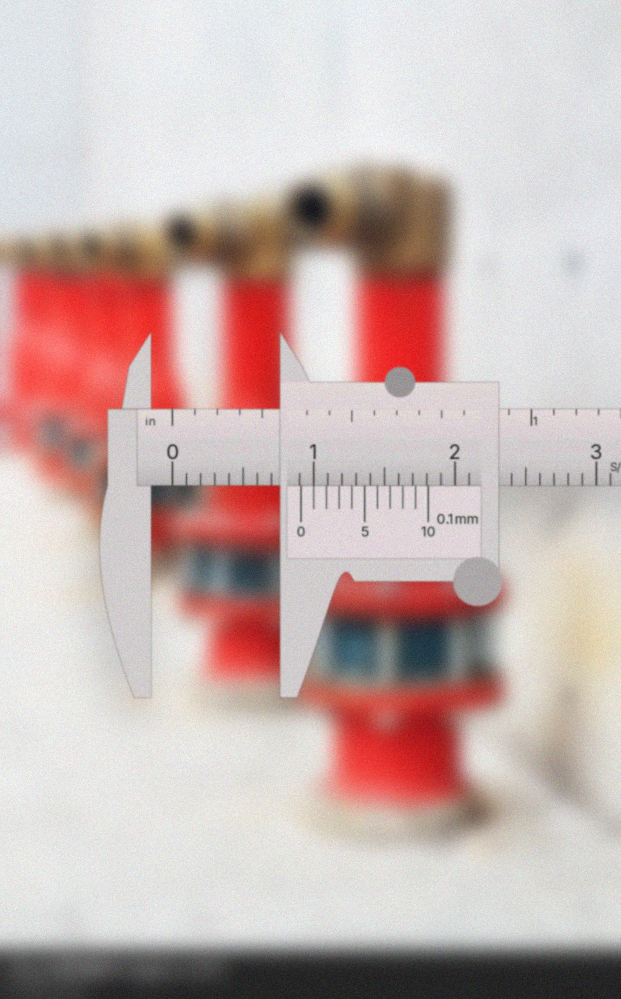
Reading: 9.1 mm
